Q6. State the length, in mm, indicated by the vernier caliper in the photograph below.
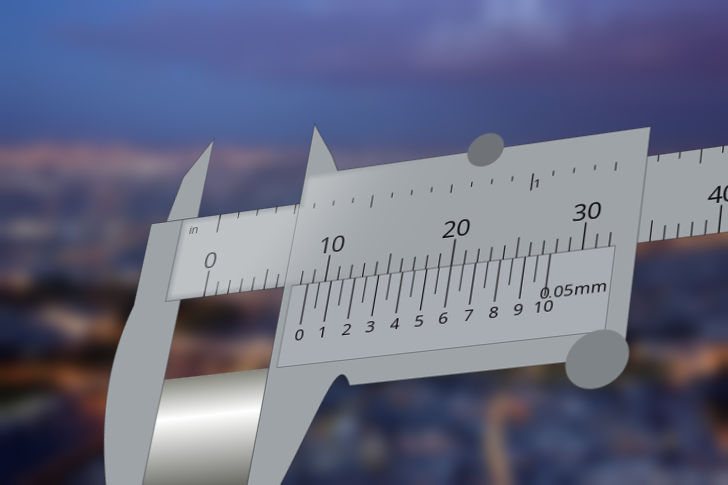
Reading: 8.6 mm
